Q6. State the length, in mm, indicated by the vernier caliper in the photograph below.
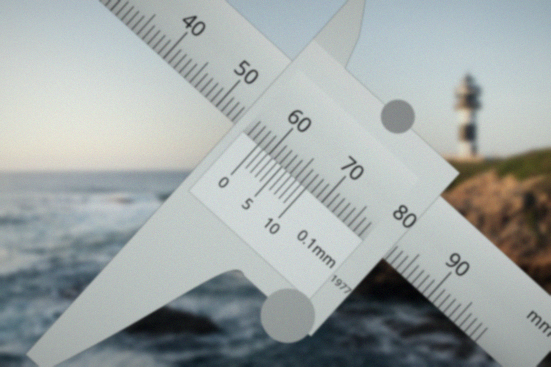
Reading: 58.0 mm
